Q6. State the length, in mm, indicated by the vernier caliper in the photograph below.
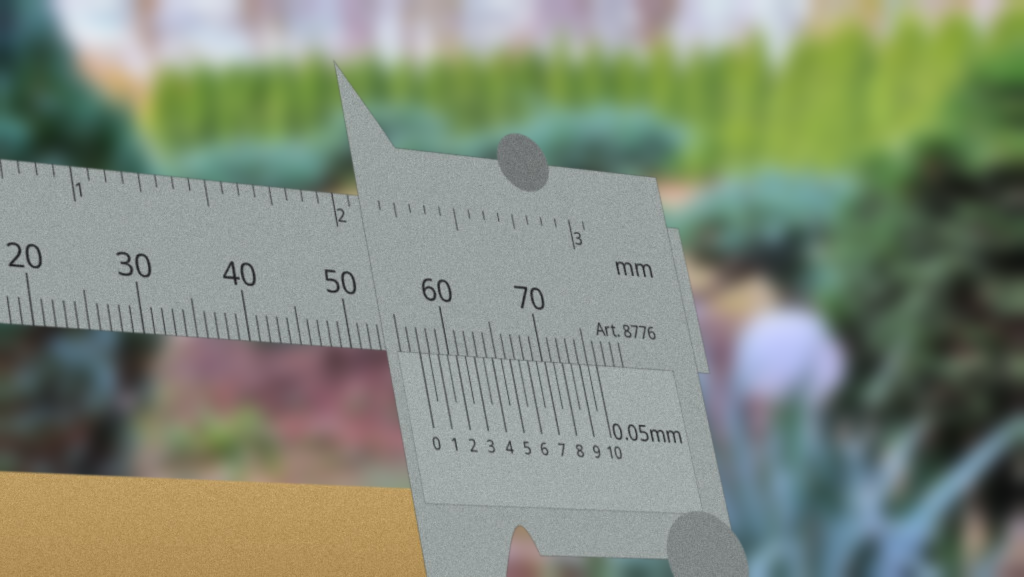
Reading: 57.0 mm
